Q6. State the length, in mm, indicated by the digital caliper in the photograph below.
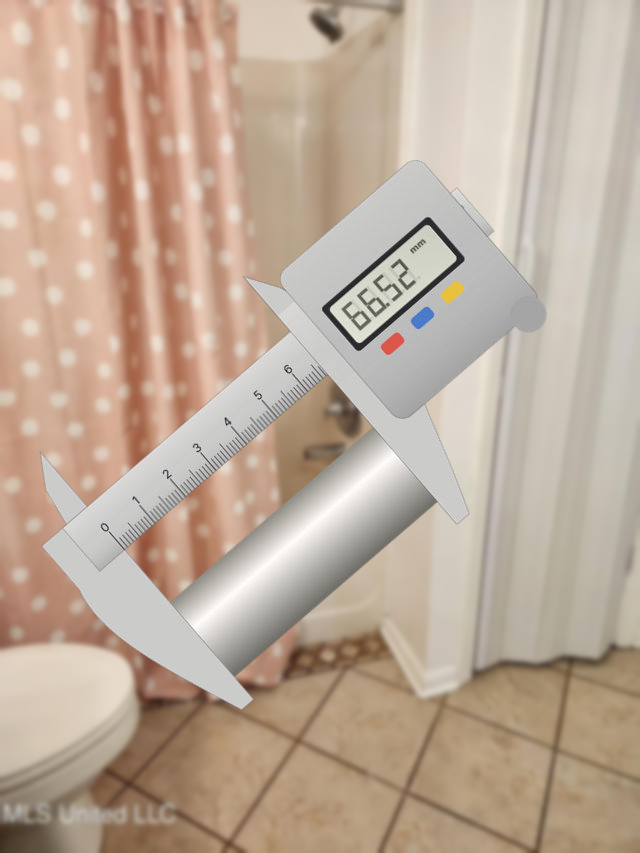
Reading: 66.52 mm
